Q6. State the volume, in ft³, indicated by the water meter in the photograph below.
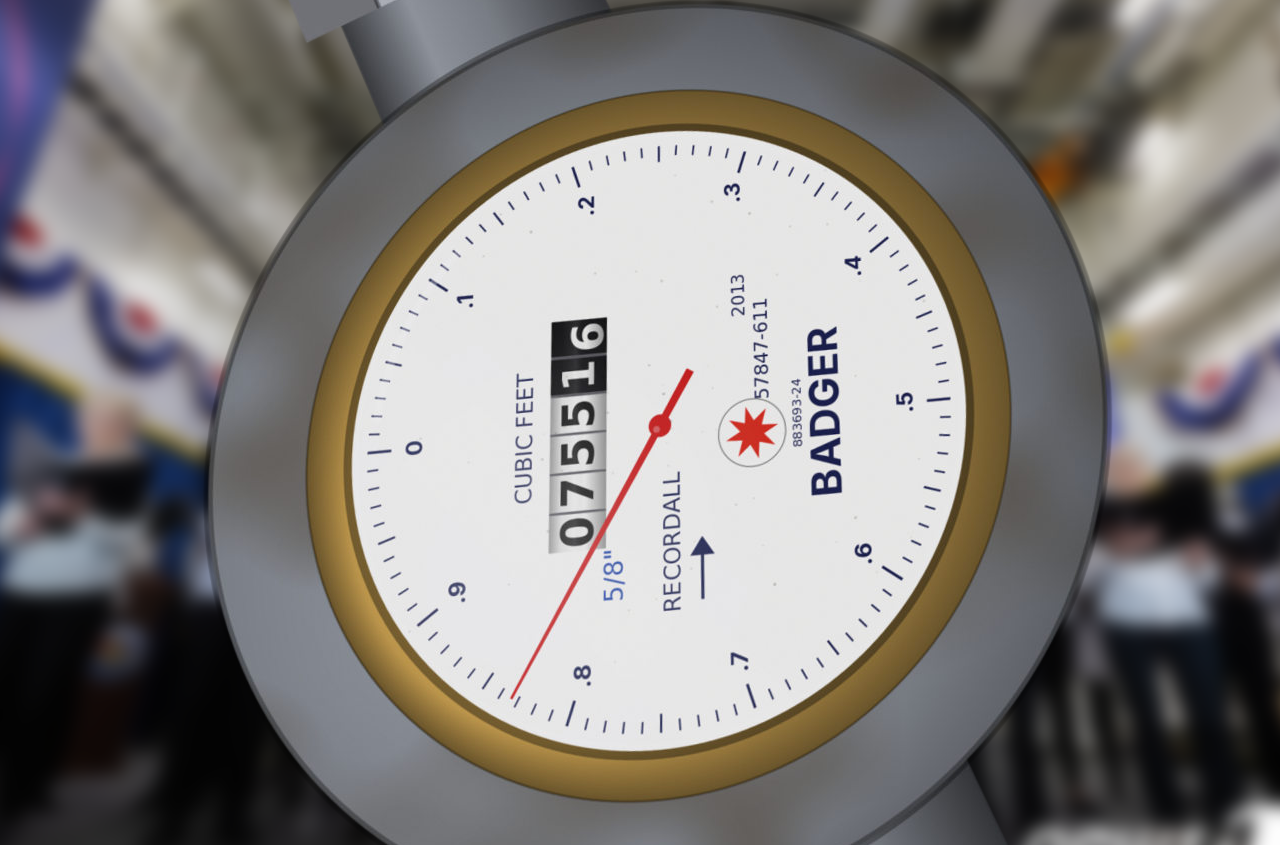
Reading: 75515.83 ft³
